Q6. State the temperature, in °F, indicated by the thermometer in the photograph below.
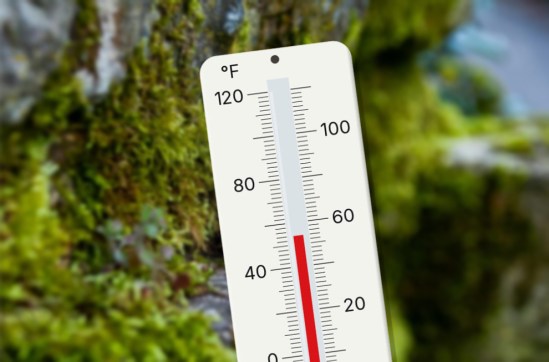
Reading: 54 °F
